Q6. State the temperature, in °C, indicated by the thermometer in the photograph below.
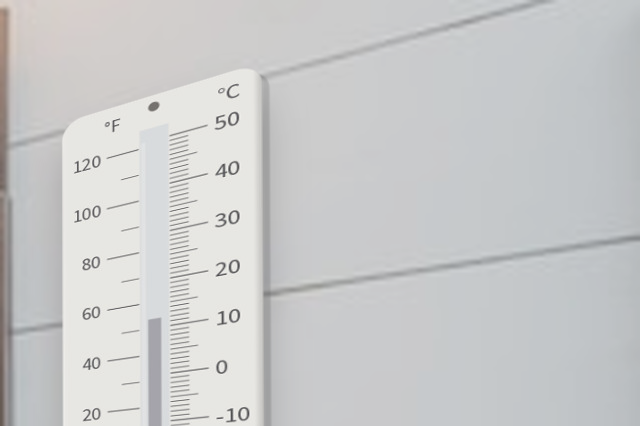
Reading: 12 °C
